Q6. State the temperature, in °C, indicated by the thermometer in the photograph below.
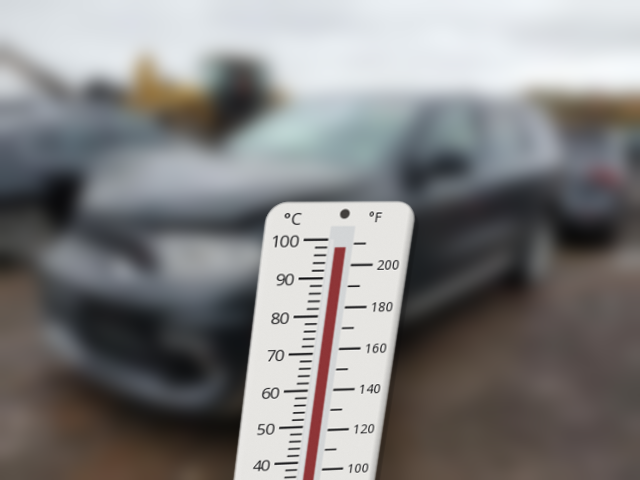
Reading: 98 °C
